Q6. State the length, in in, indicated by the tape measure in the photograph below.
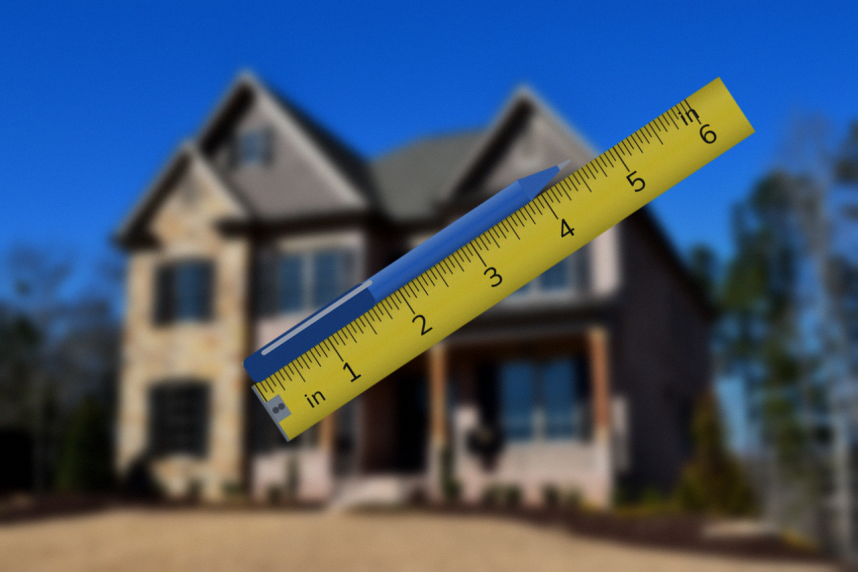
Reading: 4.5 in
